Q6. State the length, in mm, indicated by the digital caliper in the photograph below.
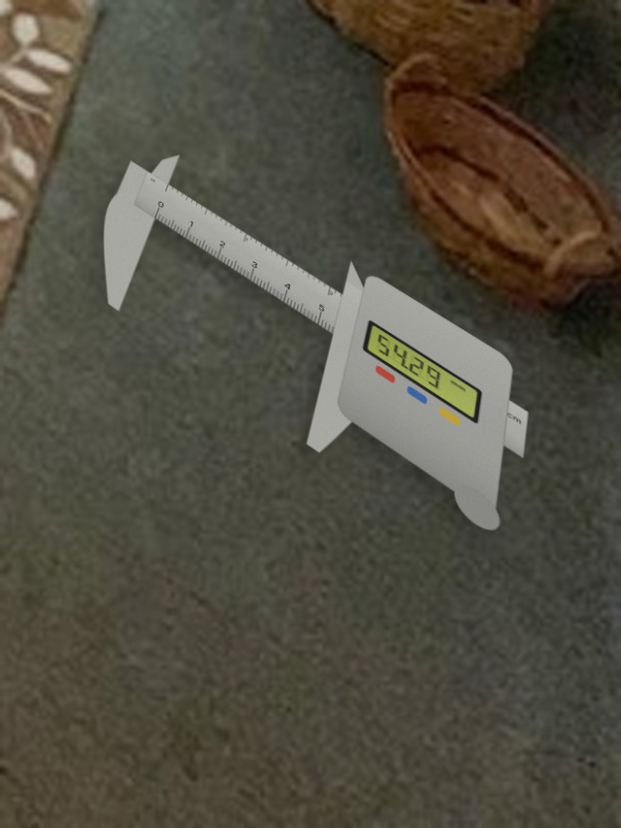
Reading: 54.29 mm
